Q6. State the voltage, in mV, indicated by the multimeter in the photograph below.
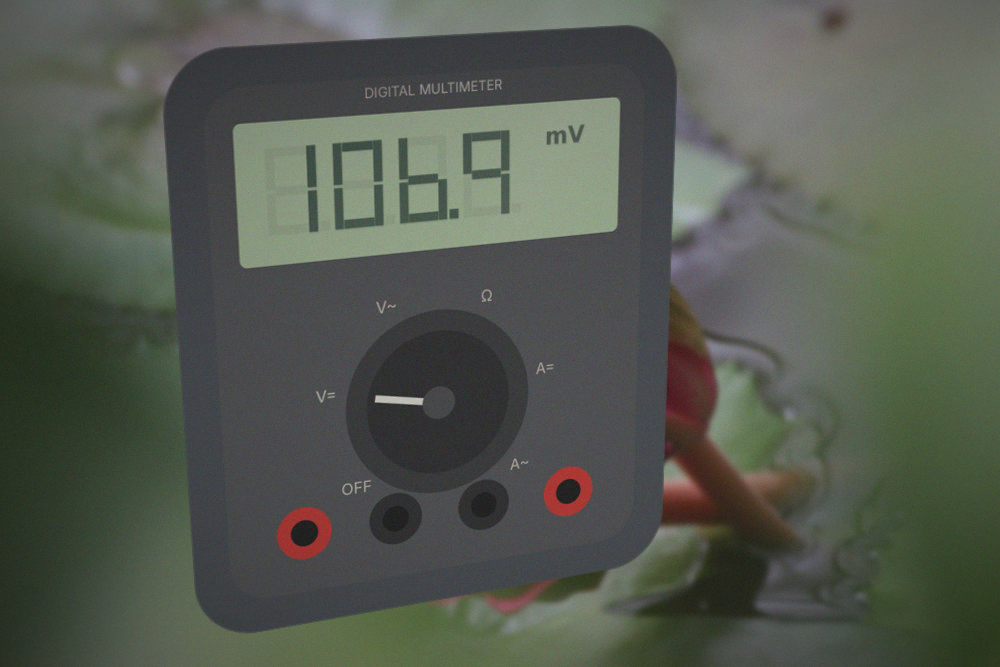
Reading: 106.9 mV
